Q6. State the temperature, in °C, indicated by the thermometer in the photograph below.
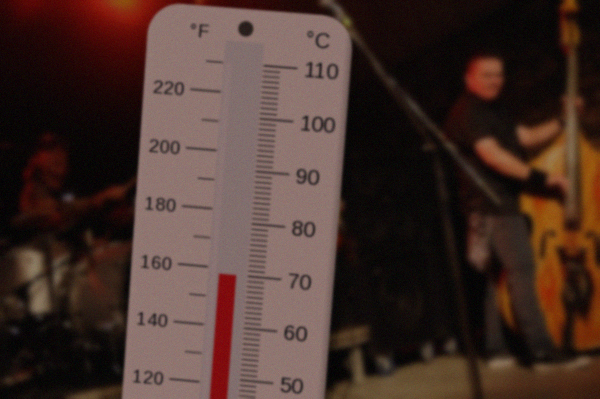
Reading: 70 °C
